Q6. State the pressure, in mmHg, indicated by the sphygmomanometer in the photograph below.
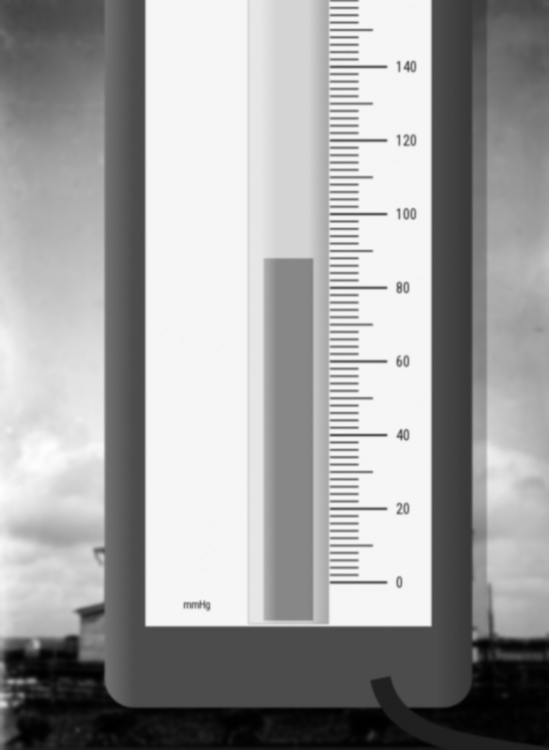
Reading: 88 mmHg
